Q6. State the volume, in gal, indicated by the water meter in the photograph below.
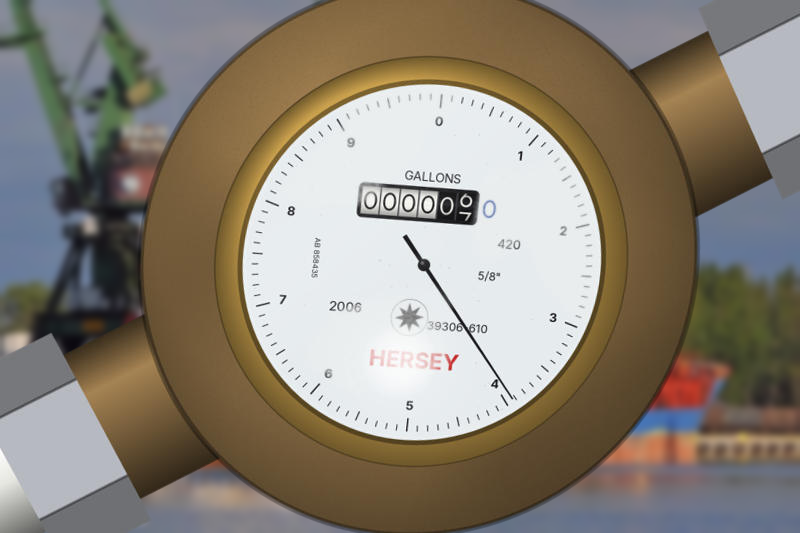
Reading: 63.9 gal
